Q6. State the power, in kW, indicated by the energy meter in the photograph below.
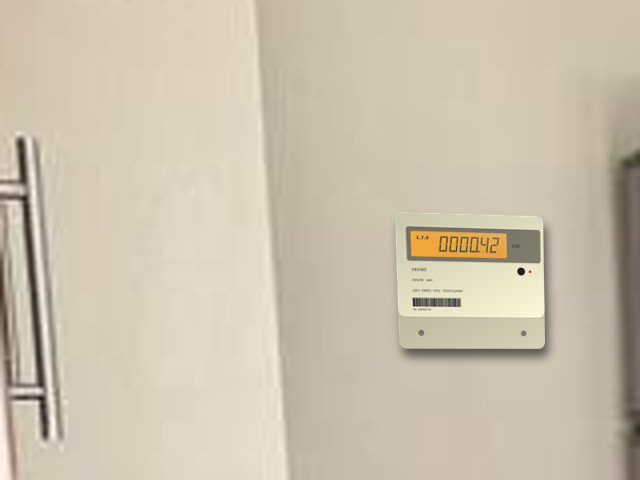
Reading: 0.42 kW
